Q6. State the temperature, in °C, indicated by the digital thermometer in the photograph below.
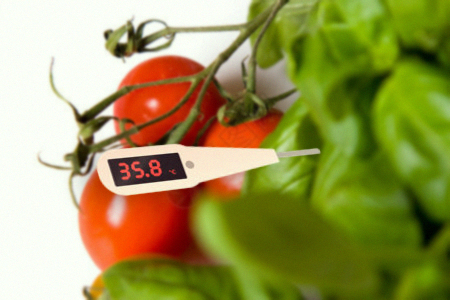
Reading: 35.8 °C
